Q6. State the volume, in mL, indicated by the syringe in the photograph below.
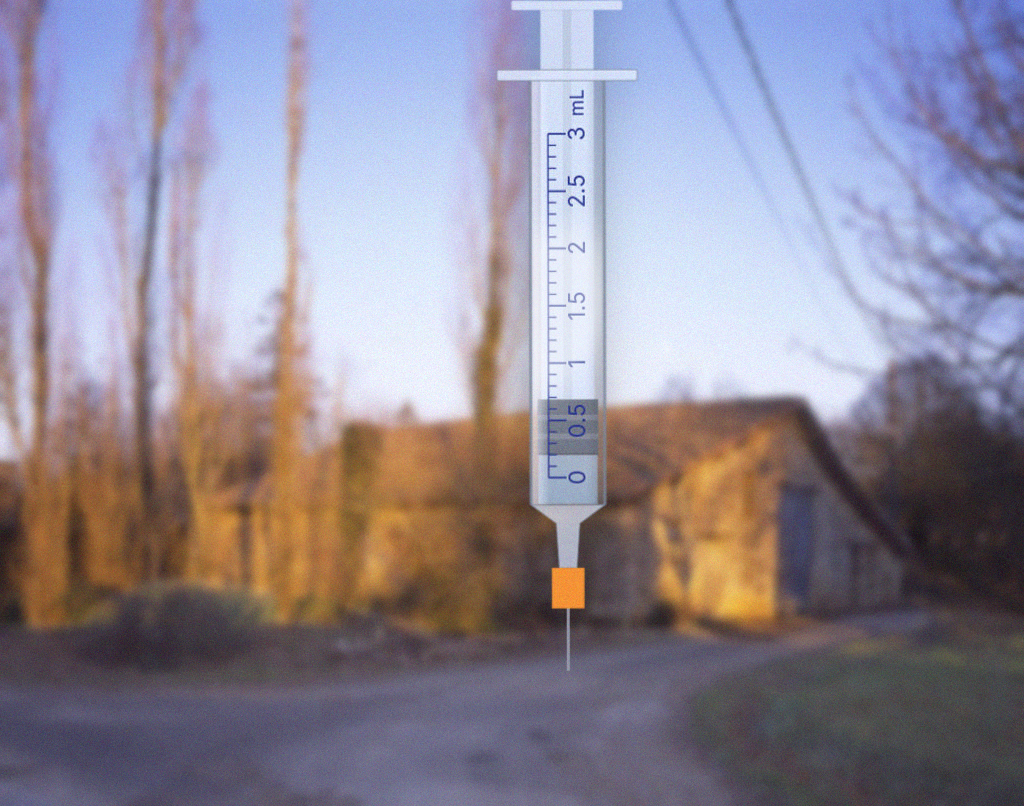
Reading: 0.2 mL
